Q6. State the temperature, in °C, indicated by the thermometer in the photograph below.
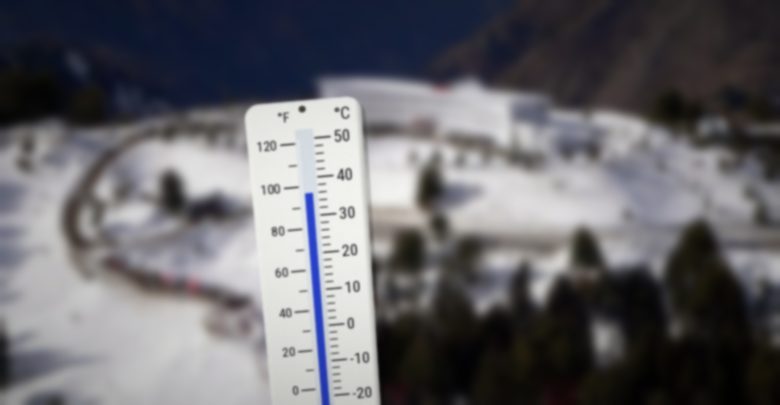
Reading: 36 °C
